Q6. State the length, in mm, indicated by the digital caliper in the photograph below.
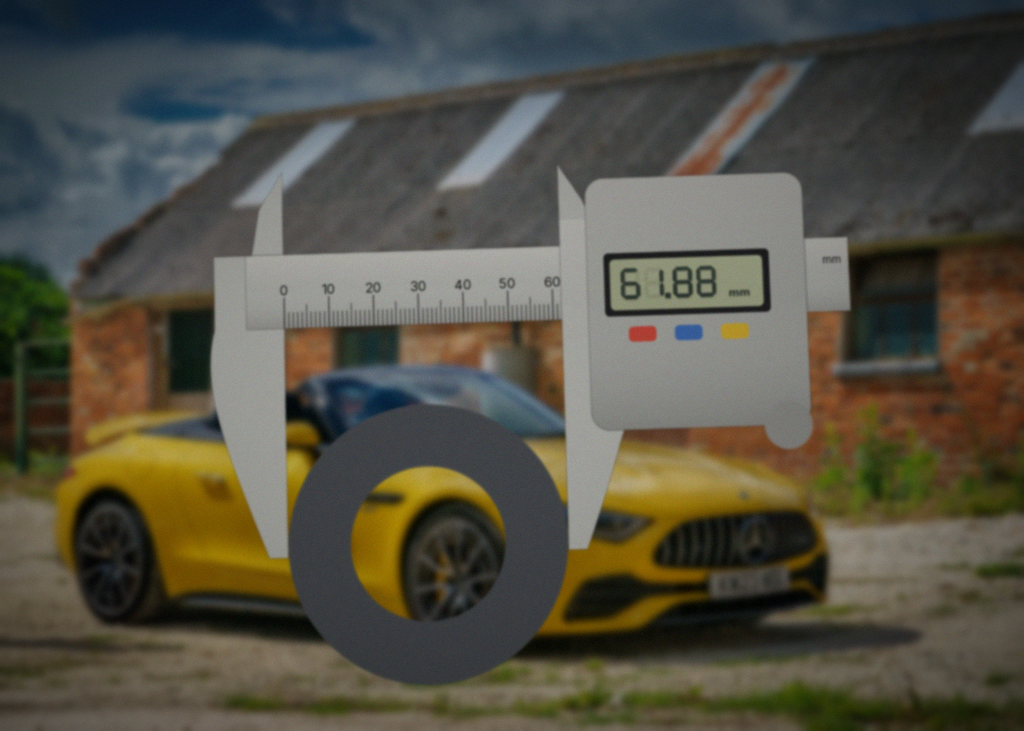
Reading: 61.88 mm
